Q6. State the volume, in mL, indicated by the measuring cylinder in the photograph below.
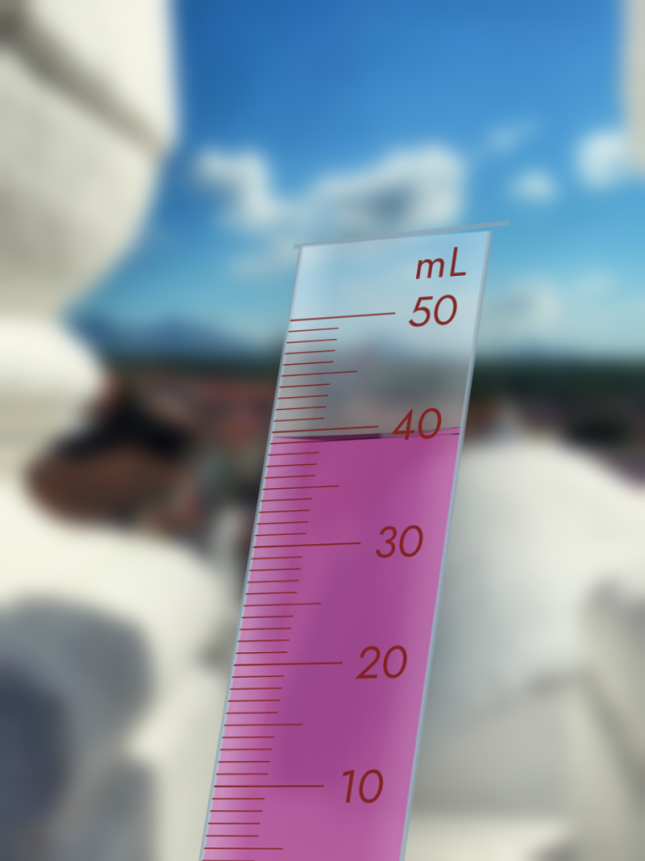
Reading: 39 mL
